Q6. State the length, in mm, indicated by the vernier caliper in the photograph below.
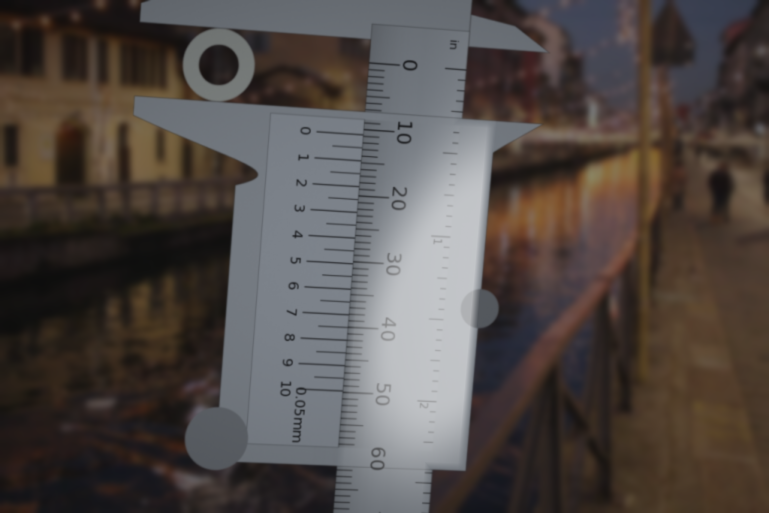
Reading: 10.8 mm
